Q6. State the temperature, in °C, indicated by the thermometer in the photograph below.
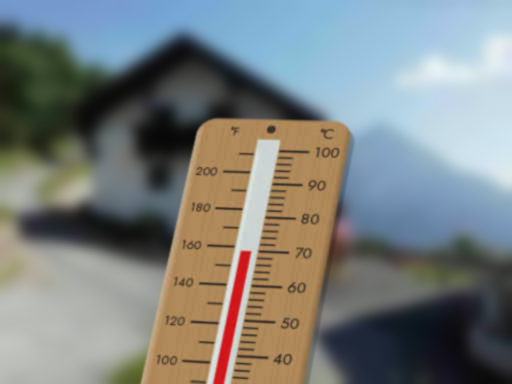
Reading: 70 °C
